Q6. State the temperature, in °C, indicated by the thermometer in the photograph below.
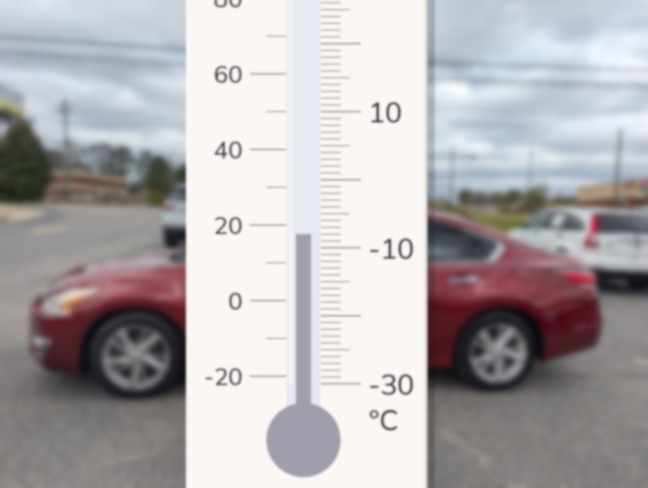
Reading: -8 °C
